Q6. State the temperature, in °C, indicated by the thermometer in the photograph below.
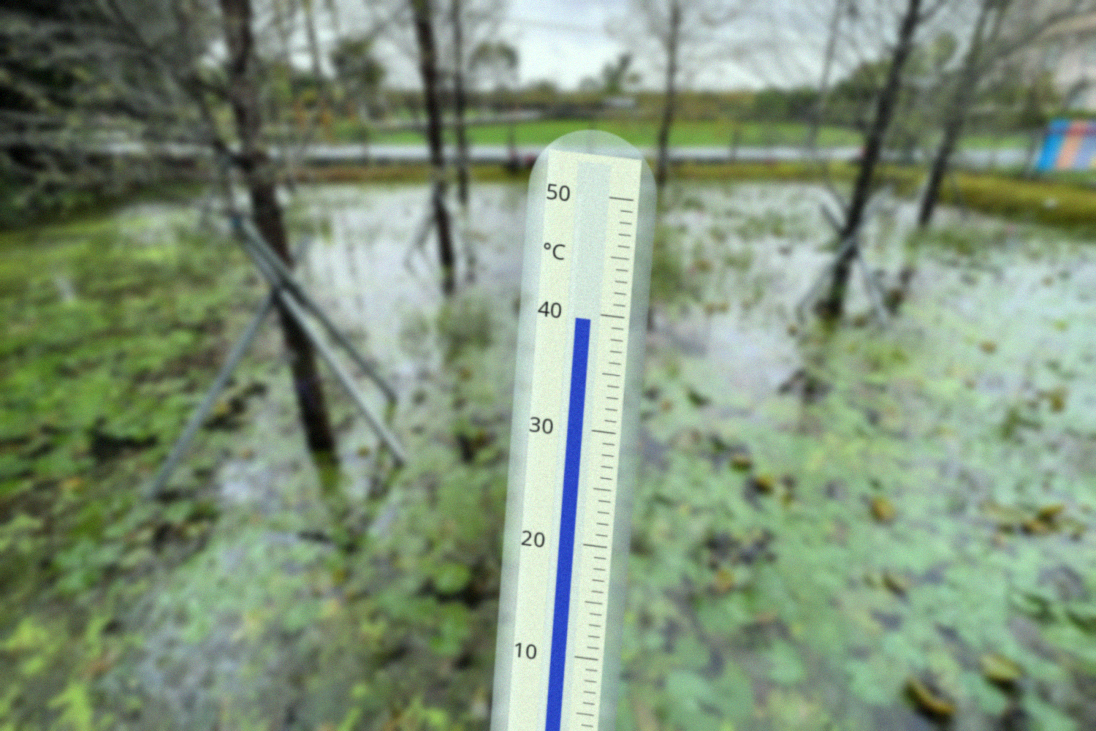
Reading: 39.5 °C
